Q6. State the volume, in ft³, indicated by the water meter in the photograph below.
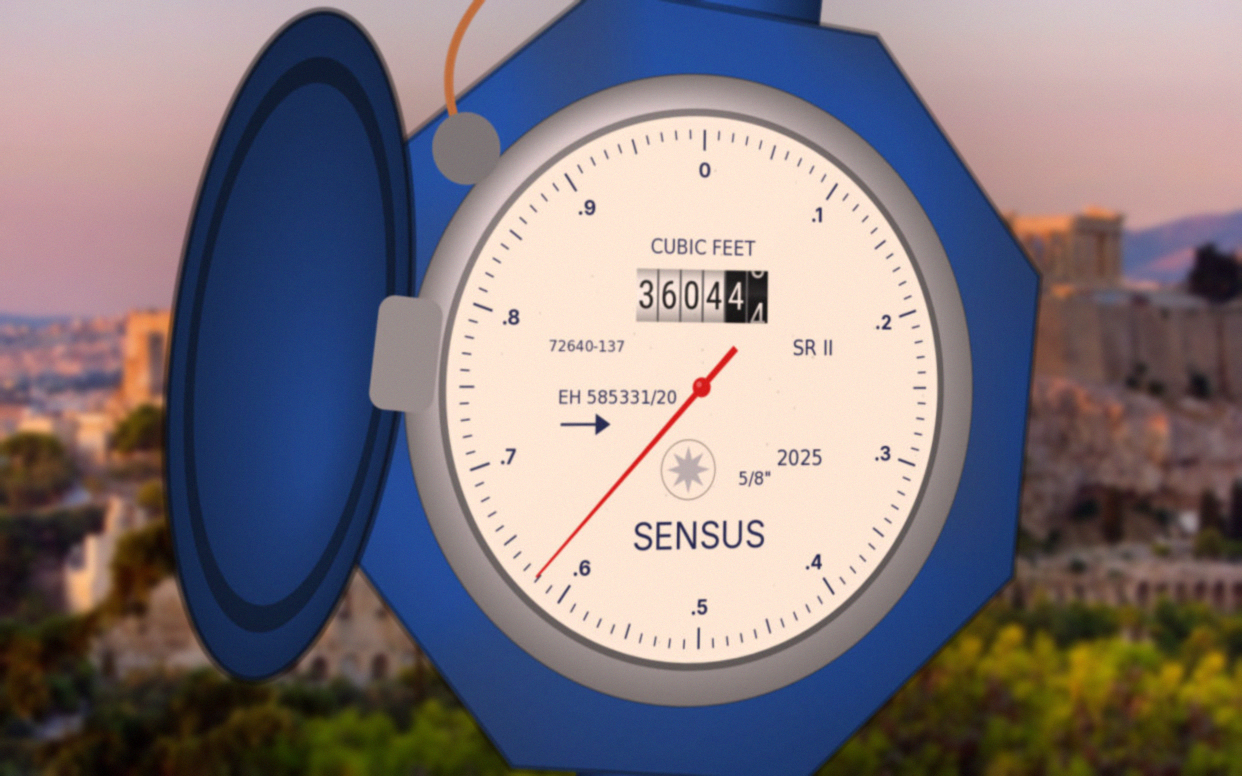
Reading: 360443.62 ft³
